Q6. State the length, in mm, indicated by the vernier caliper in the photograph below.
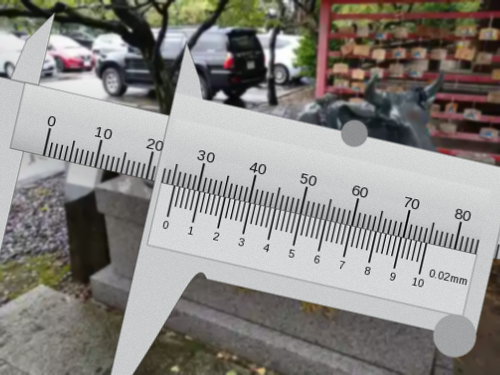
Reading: 25.5 mm
